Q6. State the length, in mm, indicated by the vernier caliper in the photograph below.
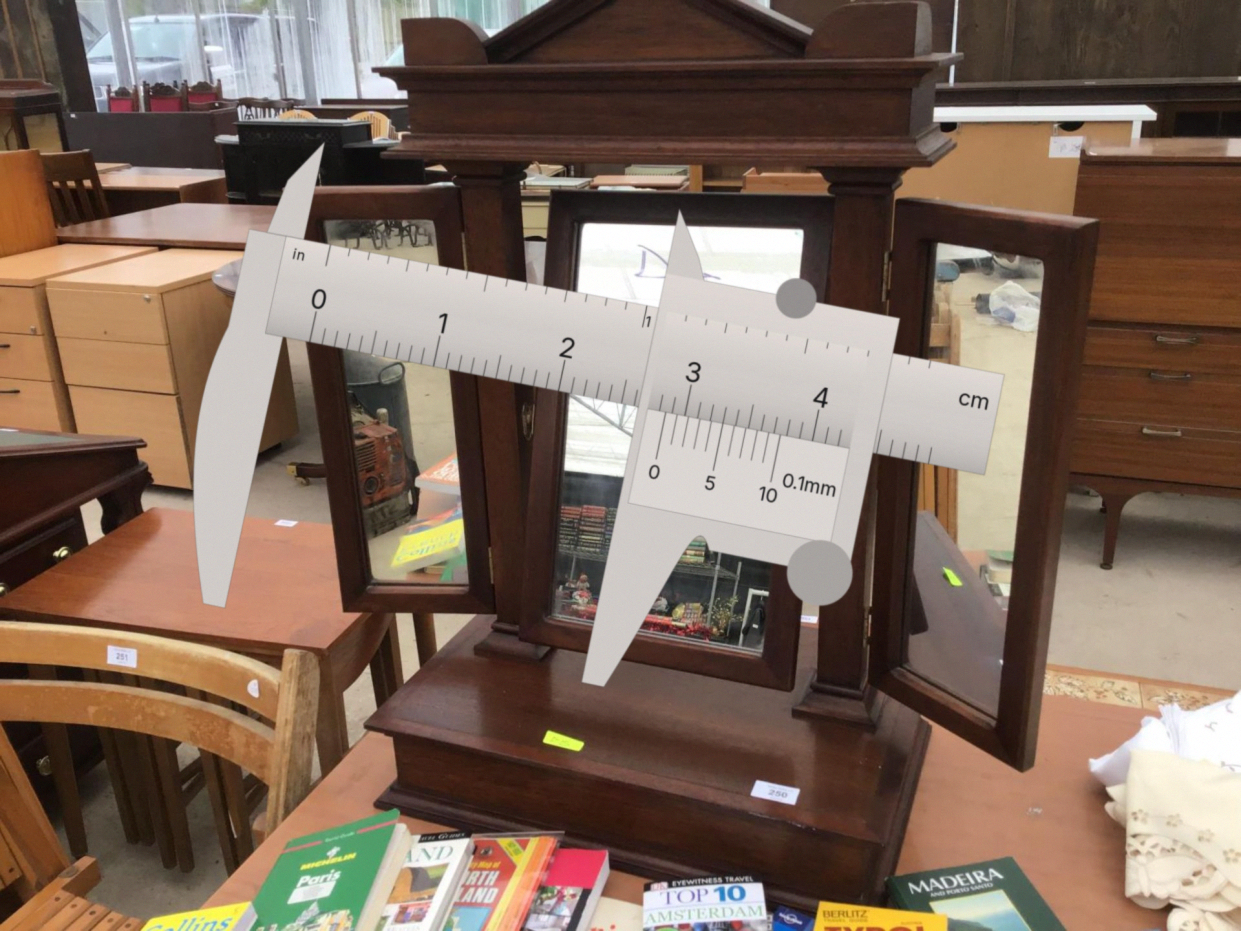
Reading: 28.5 mm
